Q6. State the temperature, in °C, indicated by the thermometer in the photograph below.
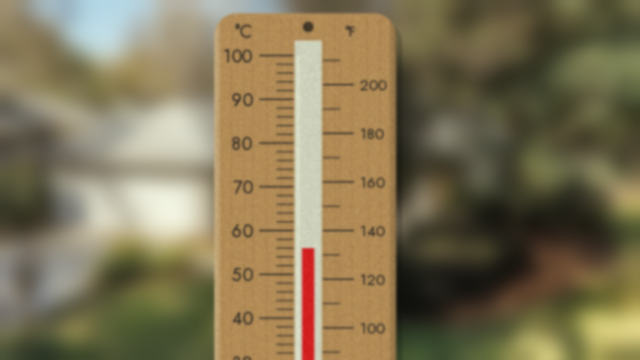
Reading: 56 °C
